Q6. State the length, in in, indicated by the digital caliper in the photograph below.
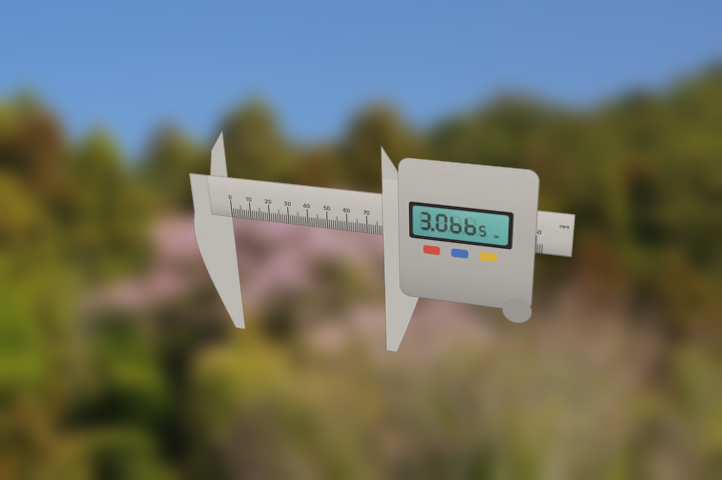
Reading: 3.0665 in
